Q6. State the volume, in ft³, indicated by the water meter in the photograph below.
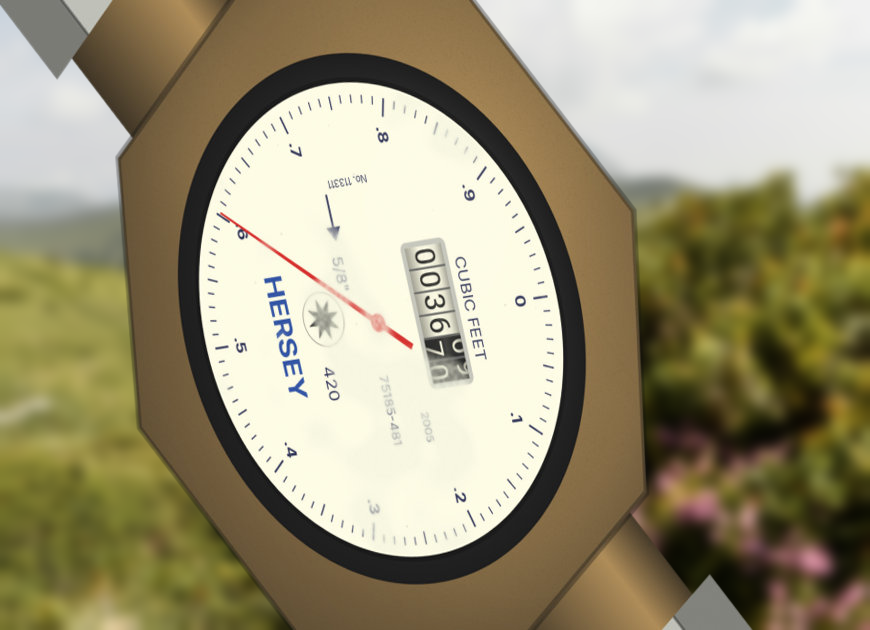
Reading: 3669.60 ft³
